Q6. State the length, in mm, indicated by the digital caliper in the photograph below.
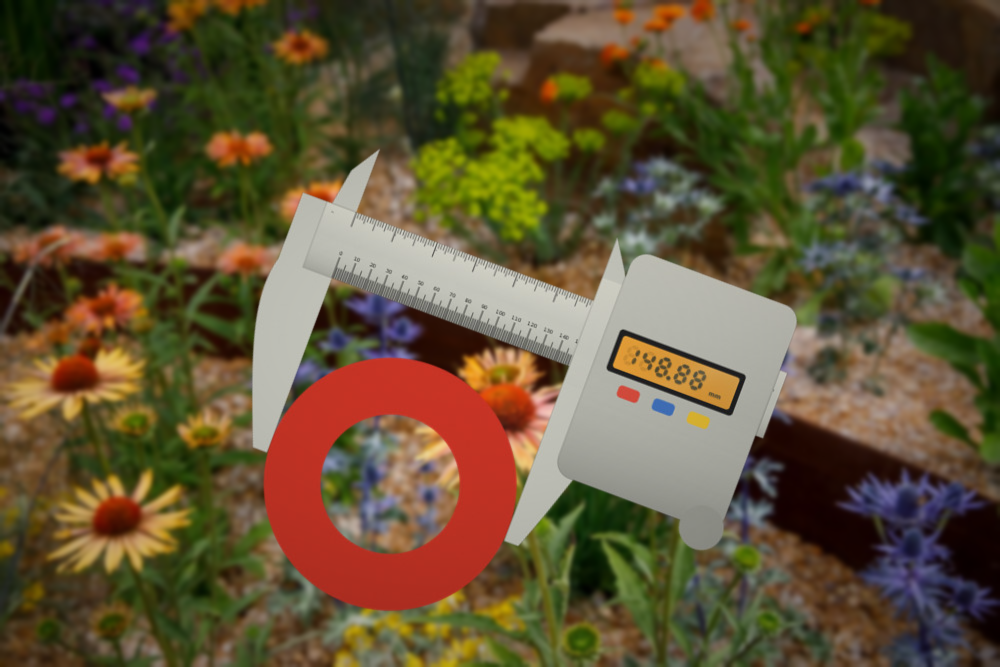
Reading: 148.88 mm
